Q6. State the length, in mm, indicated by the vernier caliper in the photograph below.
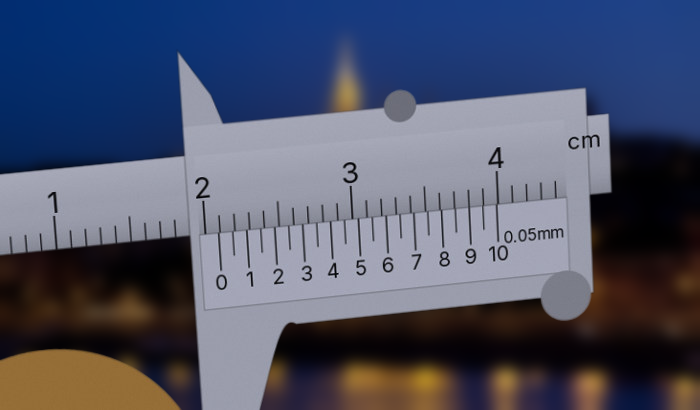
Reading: 20.9 mm
